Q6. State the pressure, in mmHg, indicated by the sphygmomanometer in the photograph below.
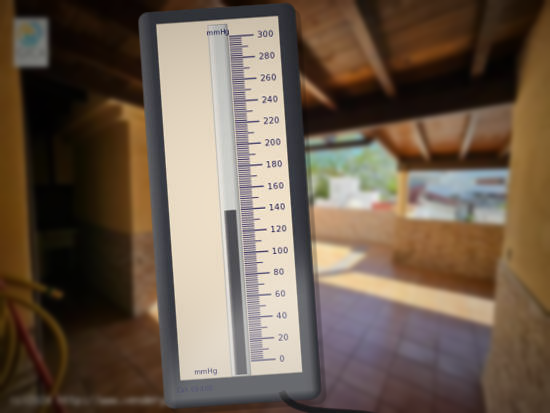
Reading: 140 mmHg
